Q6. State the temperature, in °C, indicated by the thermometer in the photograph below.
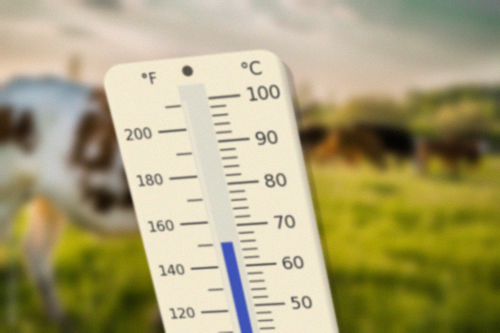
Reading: 66 °C
